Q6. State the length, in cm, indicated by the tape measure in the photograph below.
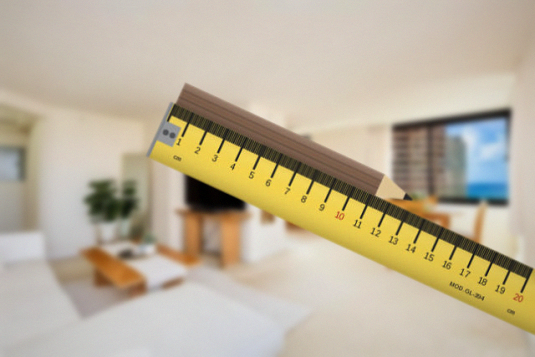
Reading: 13 cm
